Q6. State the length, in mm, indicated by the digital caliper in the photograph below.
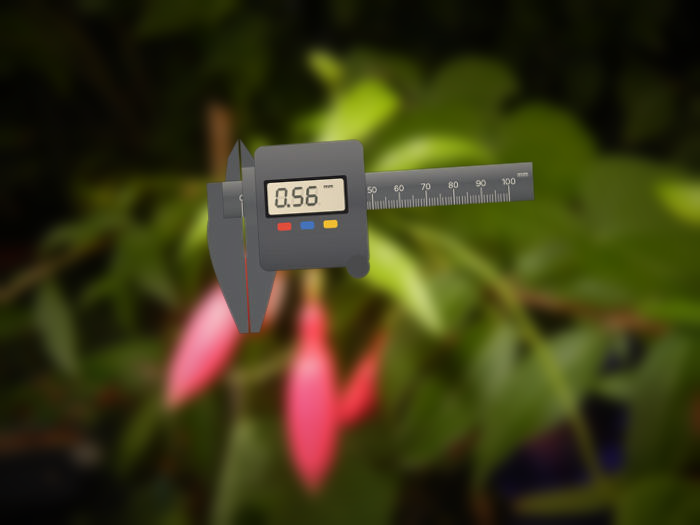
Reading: 0.56 mm
